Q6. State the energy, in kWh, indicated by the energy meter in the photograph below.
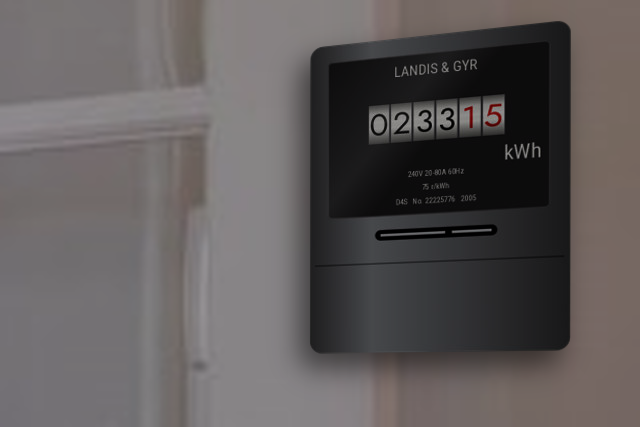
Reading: 233.15 kWh
